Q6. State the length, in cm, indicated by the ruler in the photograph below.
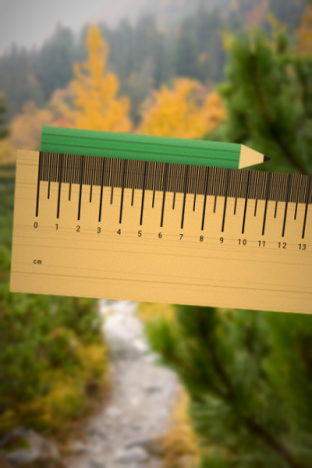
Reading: 11 cm
